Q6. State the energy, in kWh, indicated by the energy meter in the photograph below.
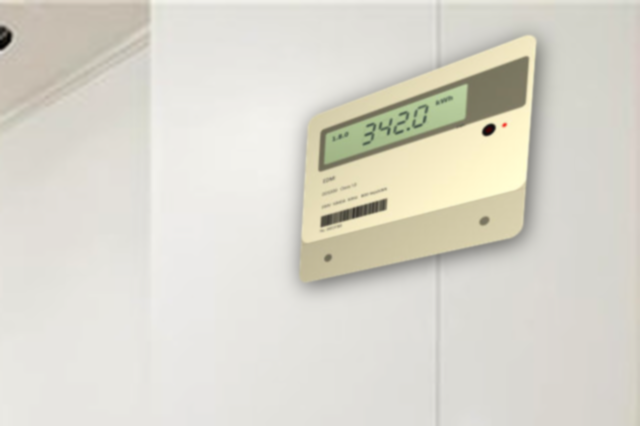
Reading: 342.0 kWh
